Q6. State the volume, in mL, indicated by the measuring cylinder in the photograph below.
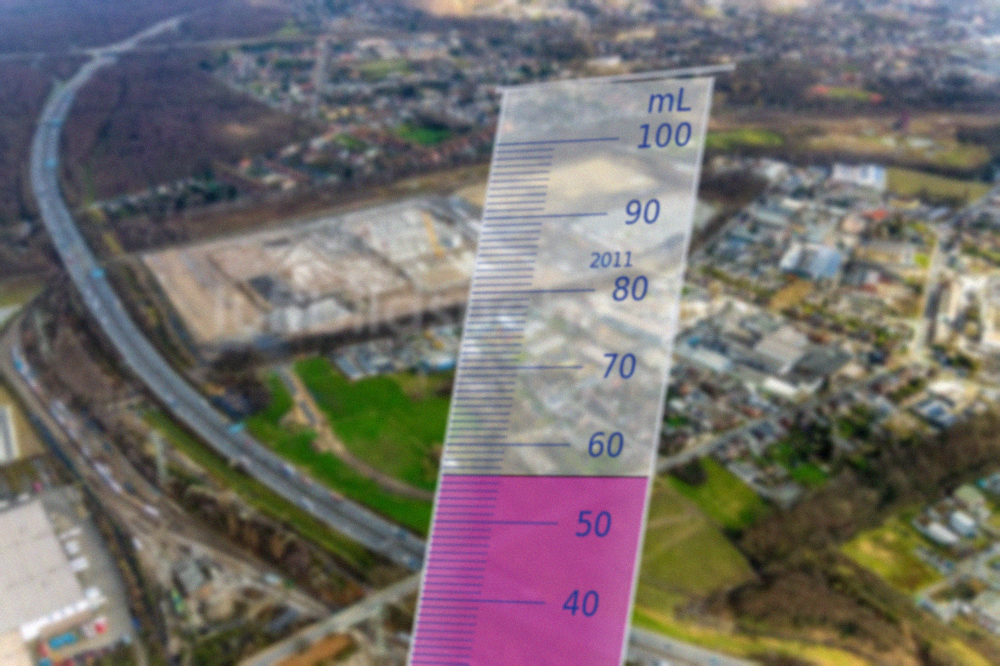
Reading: 56 mL
